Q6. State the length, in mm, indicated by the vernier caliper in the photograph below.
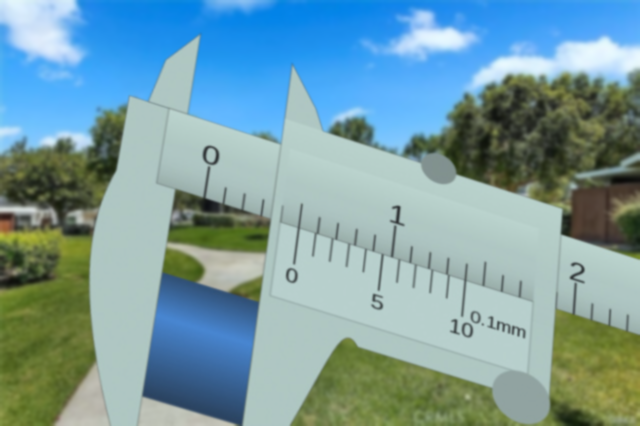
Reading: 5.0 mm
